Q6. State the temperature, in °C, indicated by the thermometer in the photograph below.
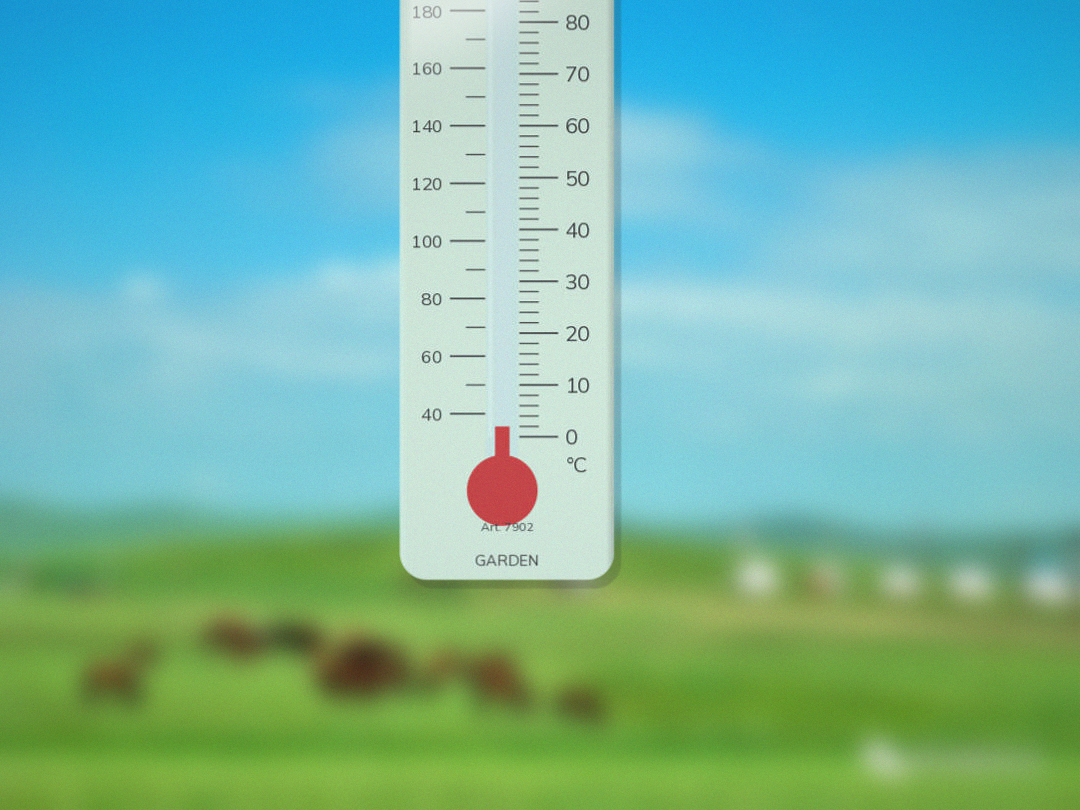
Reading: 2 °C
